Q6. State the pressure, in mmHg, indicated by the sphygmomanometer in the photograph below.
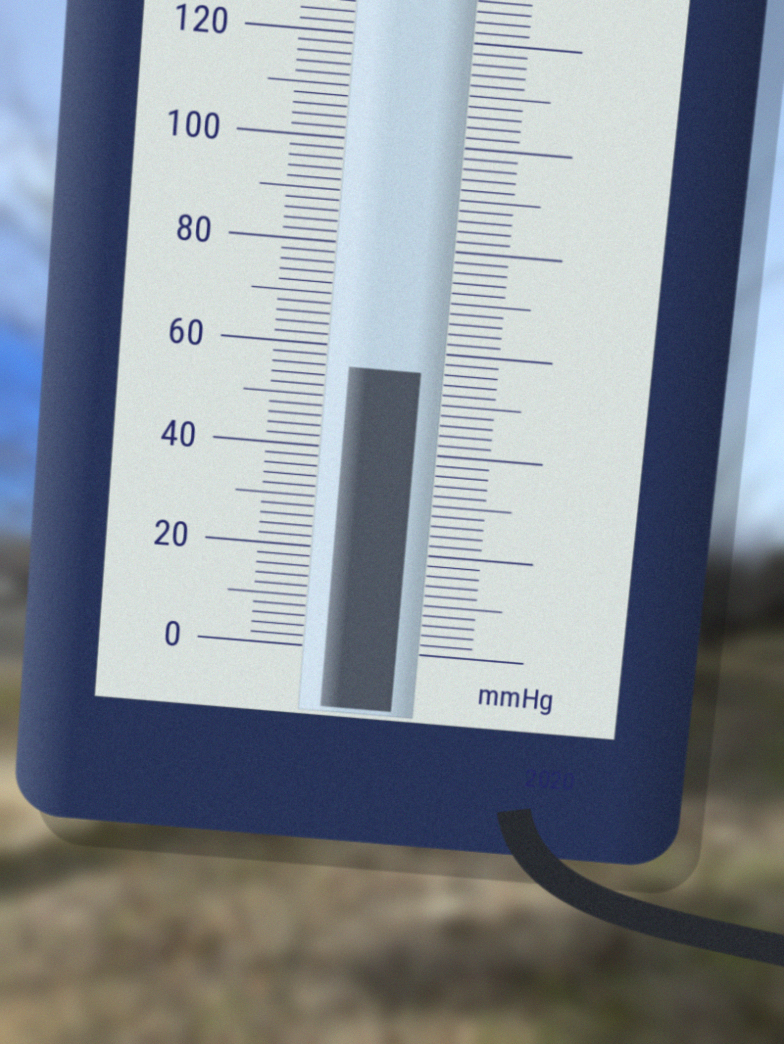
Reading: 56 mmHg
